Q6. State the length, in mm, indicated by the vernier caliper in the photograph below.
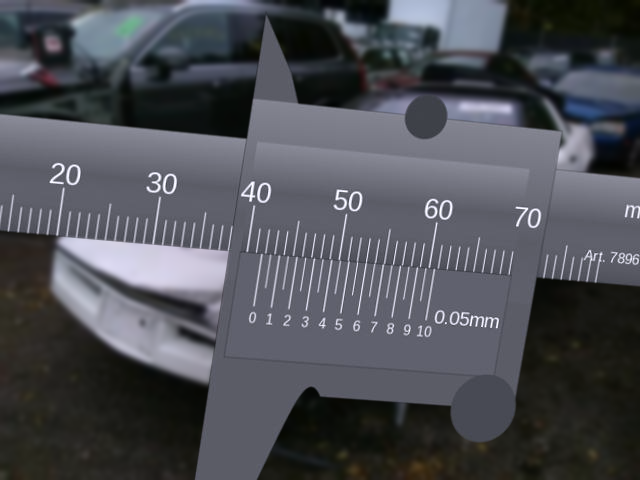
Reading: 41.6 mm
